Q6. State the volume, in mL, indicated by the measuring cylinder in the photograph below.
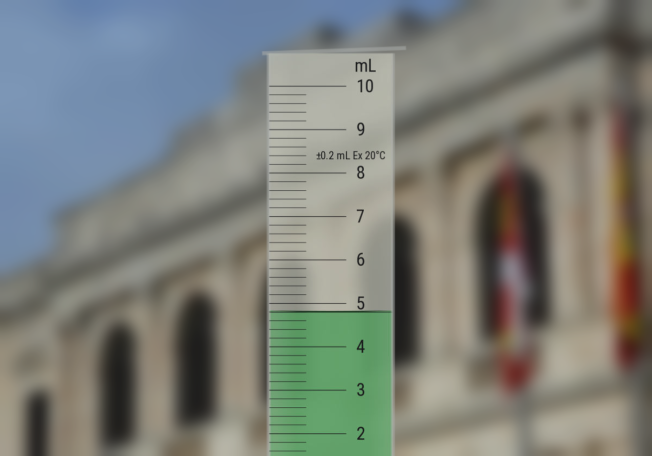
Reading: 4.8 mL
